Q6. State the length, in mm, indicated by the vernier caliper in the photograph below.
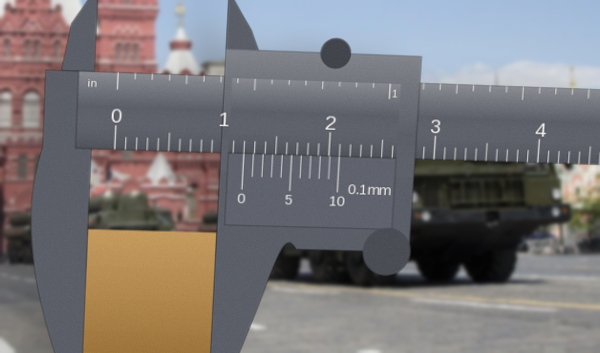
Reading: 12.0 mm
